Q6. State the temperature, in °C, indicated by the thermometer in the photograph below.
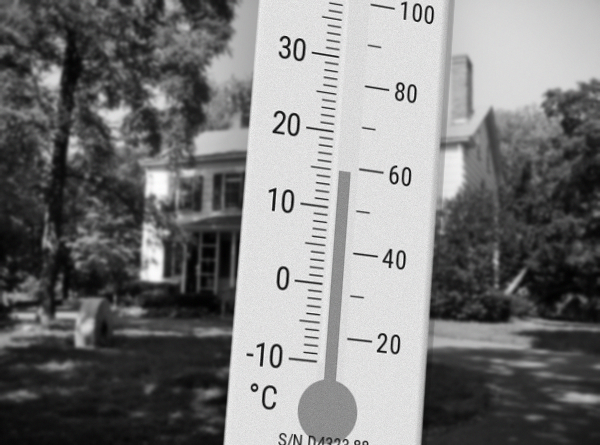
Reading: 15 °C
